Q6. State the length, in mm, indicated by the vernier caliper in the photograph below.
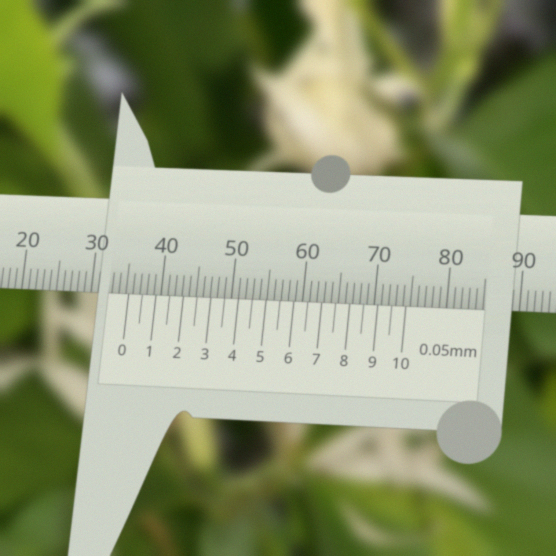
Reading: 35.4 mm
